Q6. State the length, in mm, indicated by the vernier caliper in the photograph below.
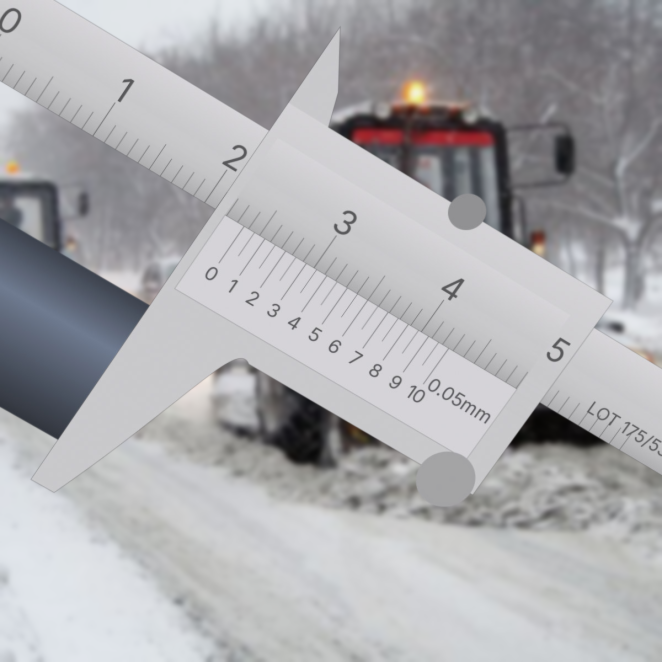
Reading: 23.6 mm
